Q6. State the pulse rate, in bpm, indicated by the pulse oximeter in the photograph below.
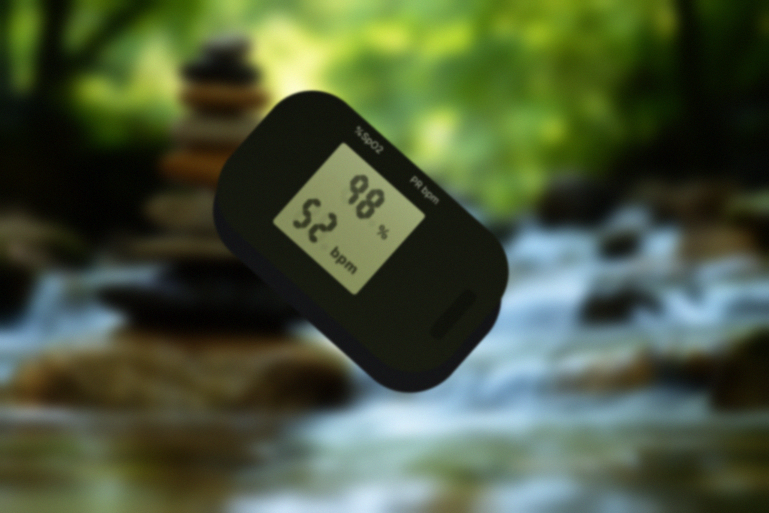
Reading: 52 bpm
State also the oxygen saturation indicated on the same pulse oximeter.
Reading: 98 %
